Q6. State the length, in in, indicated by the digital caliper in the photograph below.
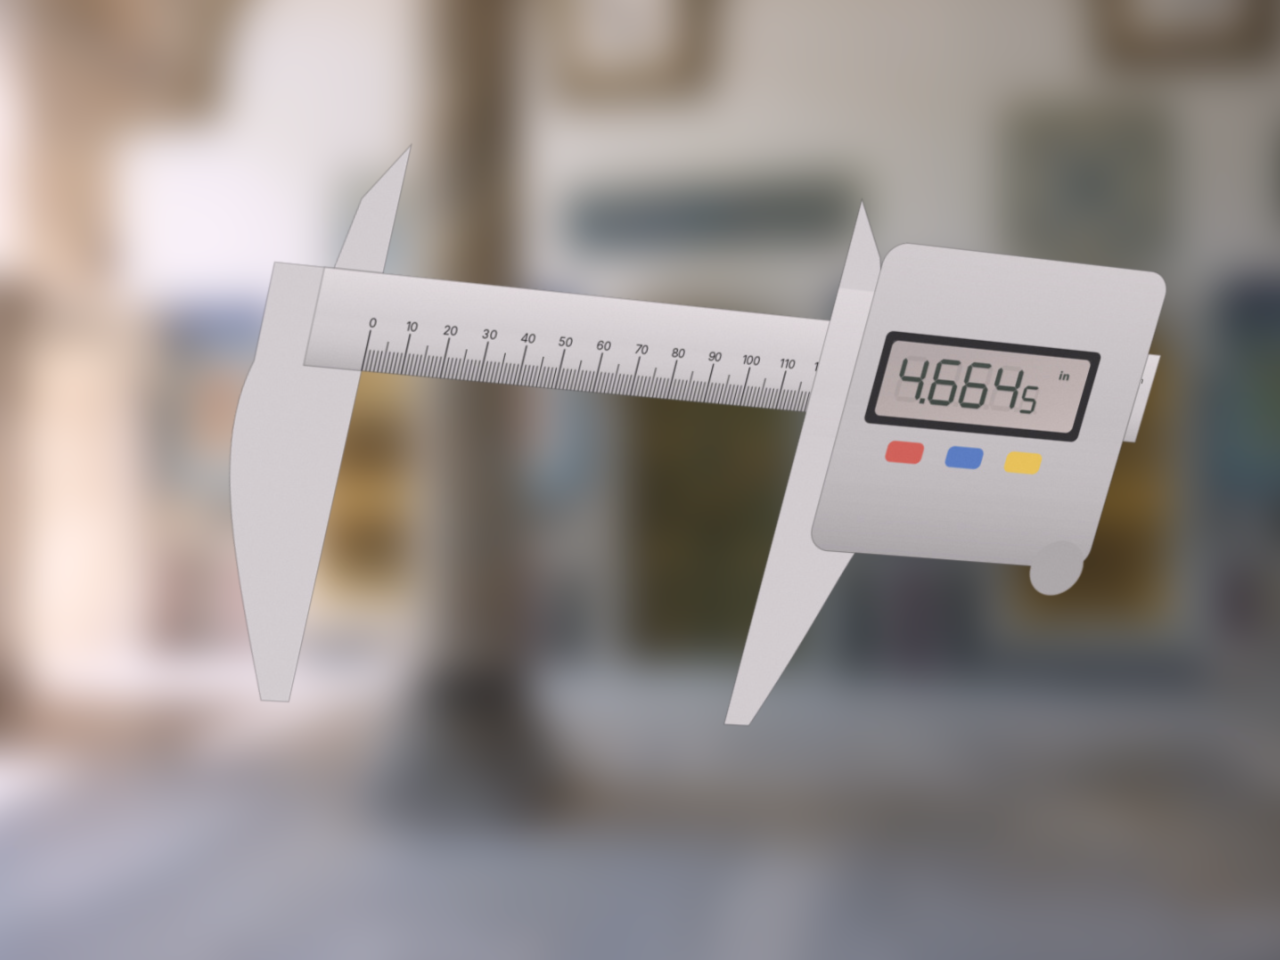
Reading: 4.6645 in
